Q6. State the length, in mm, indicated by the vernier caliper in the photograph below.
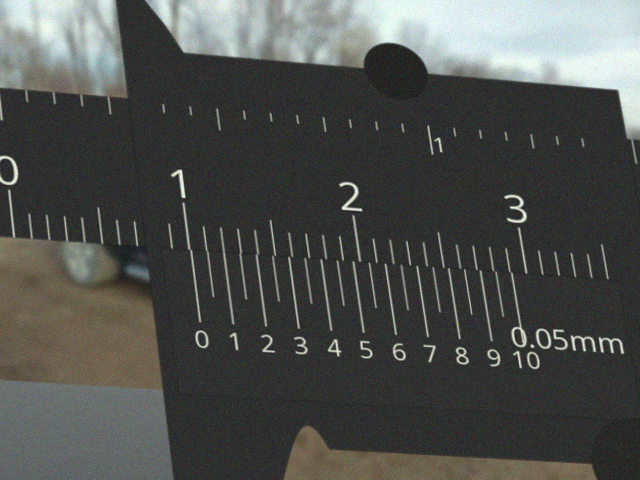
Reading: 10.1 mm
